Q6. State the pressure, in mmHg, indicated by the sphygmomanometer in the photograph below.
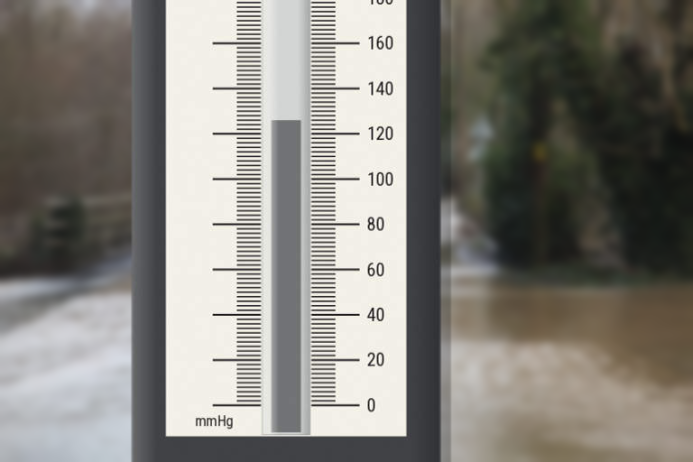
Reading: 126 mmHg
